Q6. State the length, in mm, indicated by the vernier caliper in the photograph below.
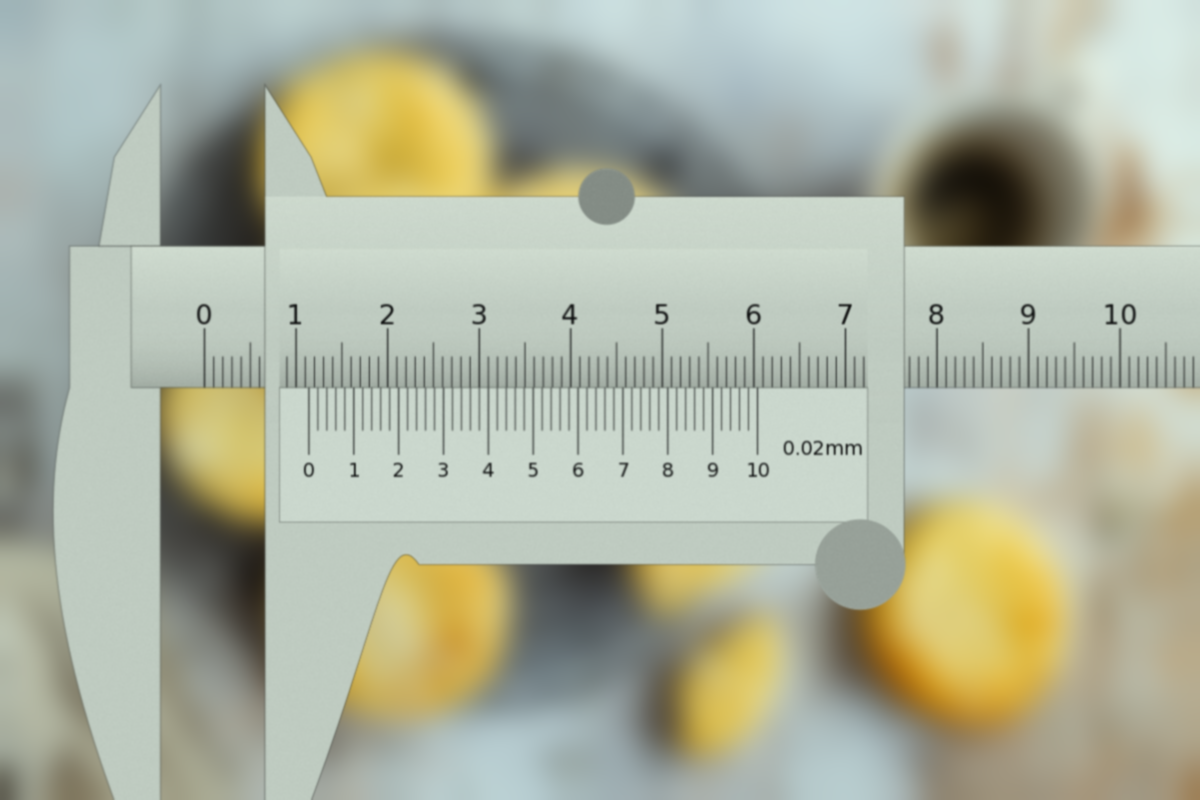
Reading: 11.4 mm
